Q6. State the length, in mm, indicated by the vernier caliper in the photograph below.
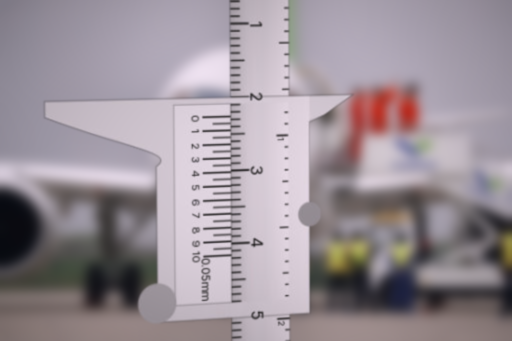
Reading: 22.6 mm
